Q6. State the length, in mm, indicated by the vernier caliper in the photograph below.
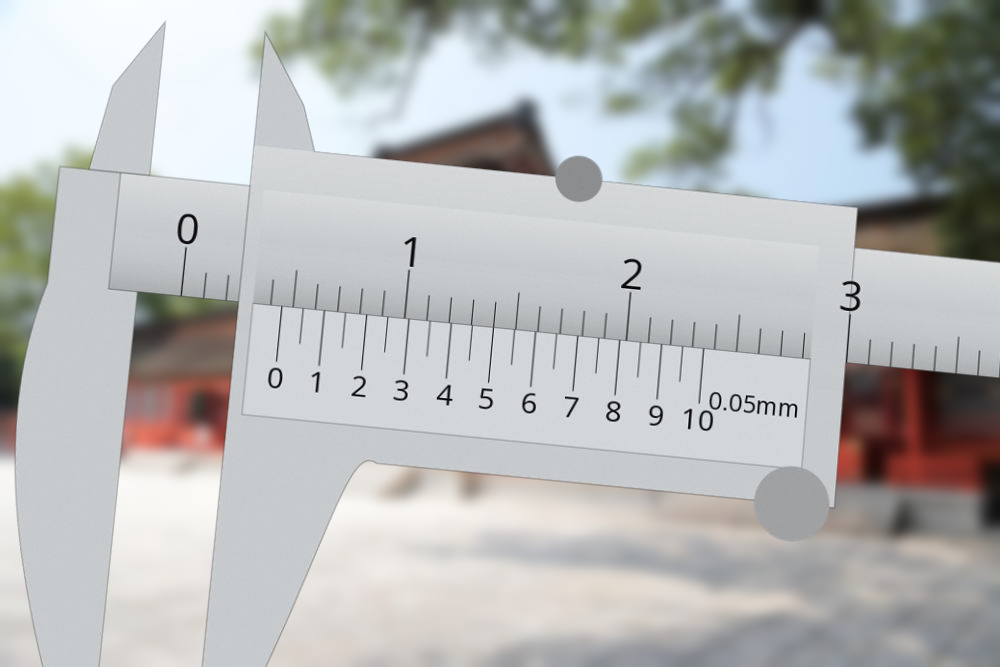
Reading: 4.5 mm
